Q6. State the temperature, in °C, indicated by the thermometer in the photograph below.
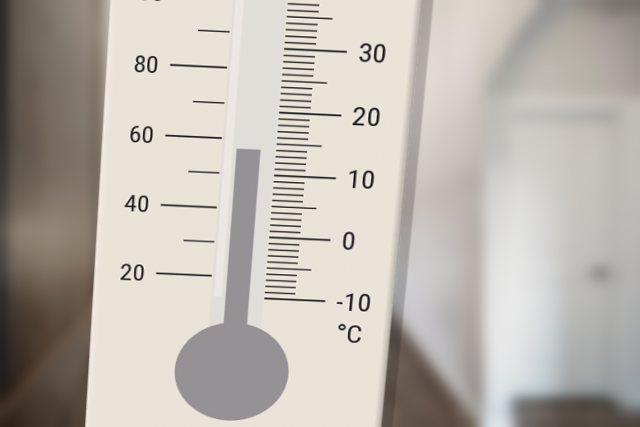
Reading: 14 °C
